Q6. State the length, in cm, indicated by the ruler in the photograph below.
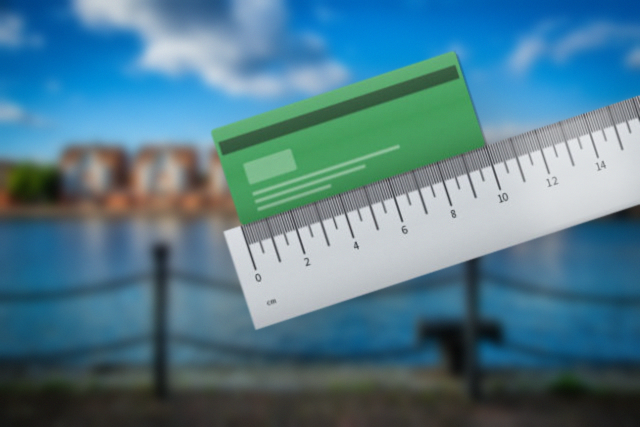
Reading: 10 cm
